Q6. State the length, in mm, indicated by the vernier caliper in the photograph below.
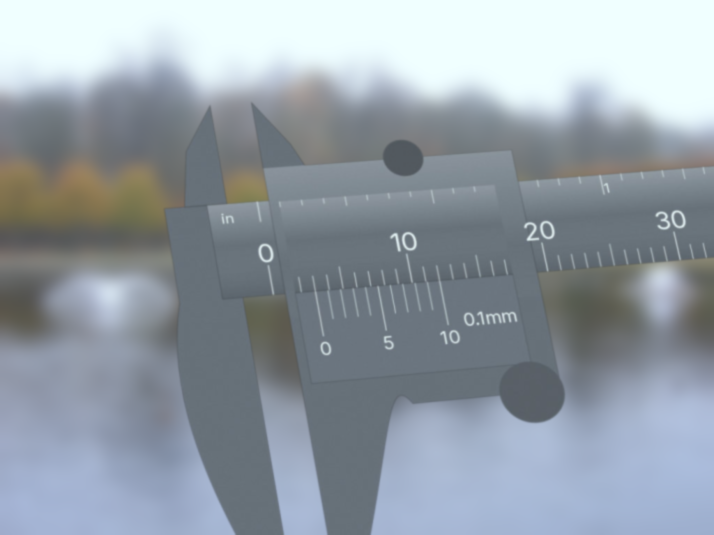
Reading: 3.0 mm
